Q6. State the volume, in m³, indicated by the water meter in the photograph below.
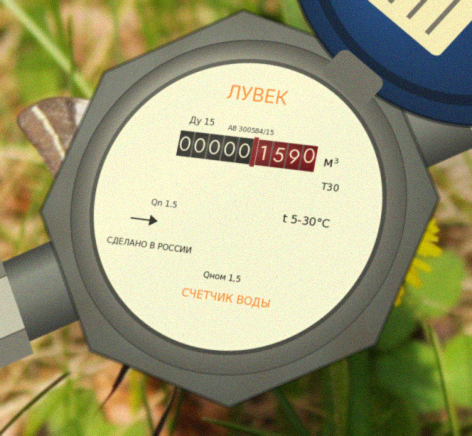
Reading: 0.1590 m³
